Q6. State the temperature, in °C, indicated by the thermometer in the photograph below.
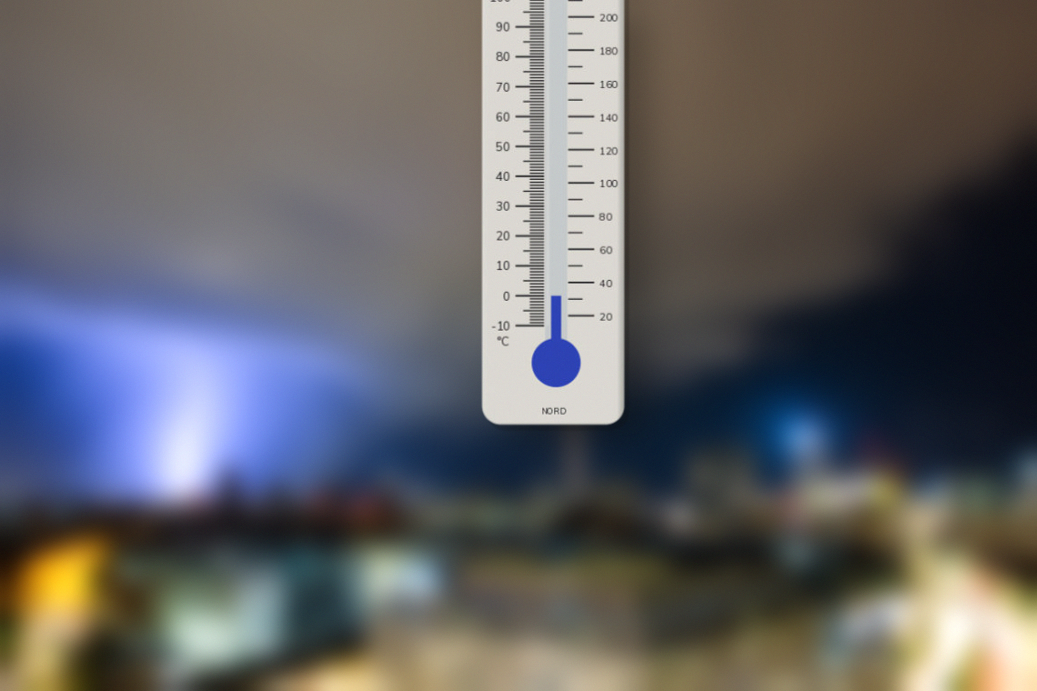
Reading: 0 °C
